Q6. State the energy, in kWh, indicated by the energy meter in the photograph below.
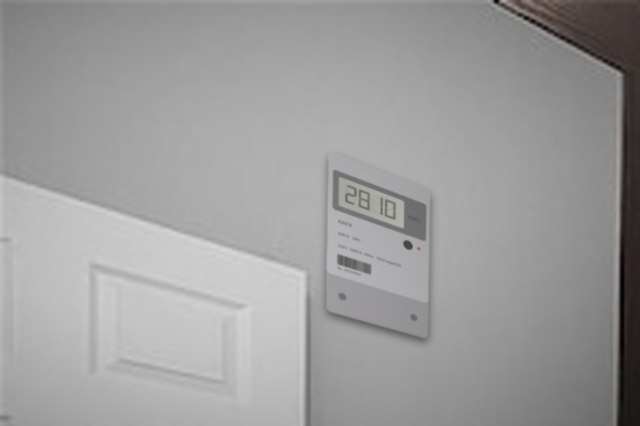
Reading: 2810 kWh
